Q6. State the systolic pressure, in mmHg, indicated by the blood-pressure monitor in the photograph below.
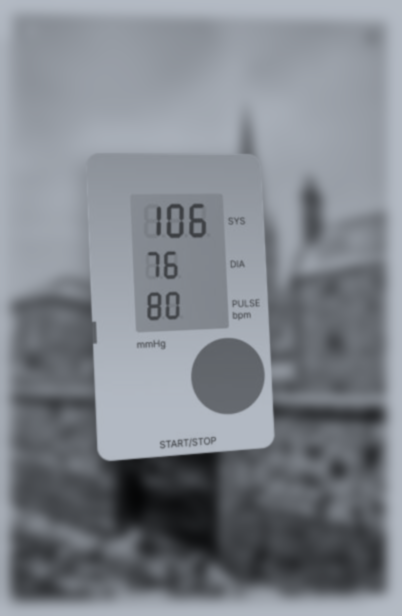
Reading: 106 mmHg
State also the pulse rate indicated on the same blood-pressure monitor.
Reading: 80 bpm
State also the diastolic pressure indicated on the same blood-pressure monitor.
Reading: 76 mmHg
